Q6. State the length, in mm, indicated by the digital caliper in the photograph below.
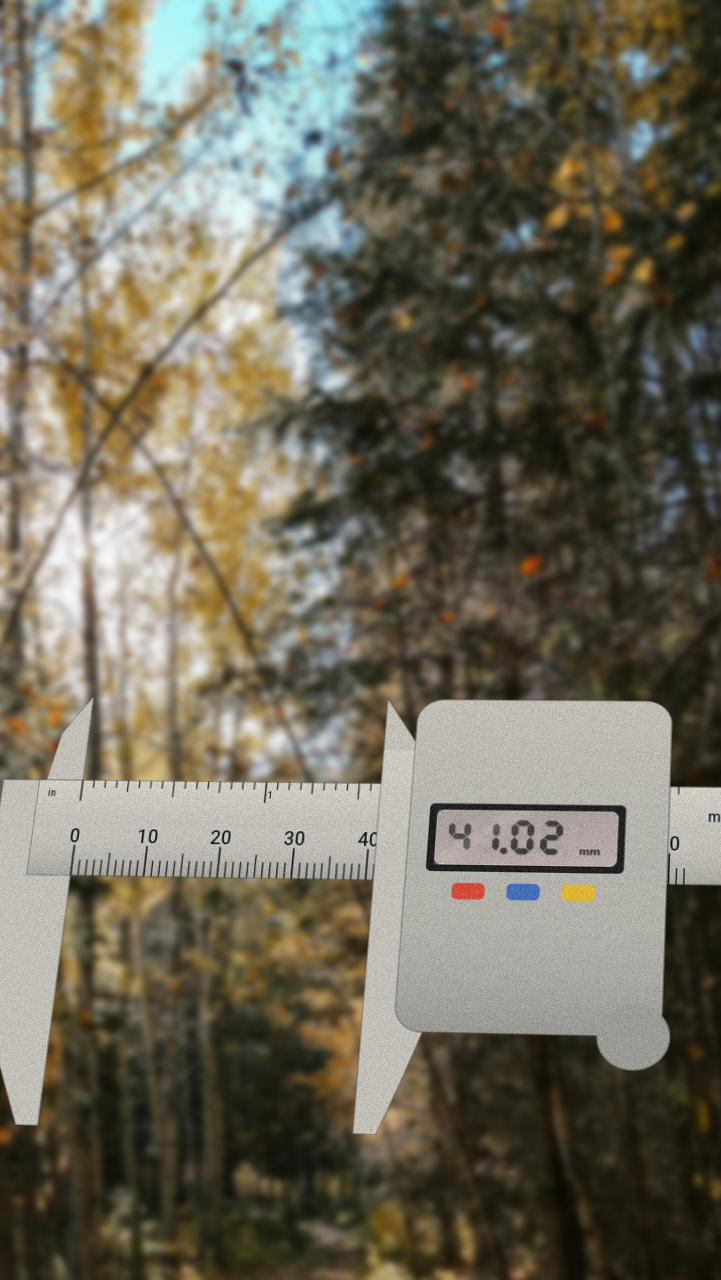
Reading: 41.02 mm
